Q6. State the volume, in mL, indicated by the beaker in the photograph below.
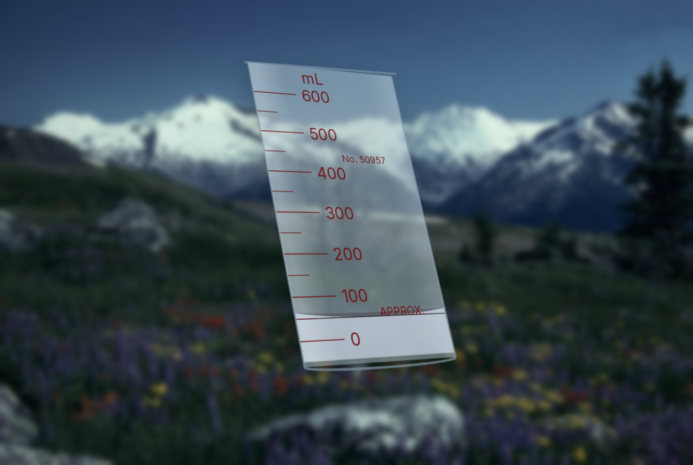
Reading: 50 mL
